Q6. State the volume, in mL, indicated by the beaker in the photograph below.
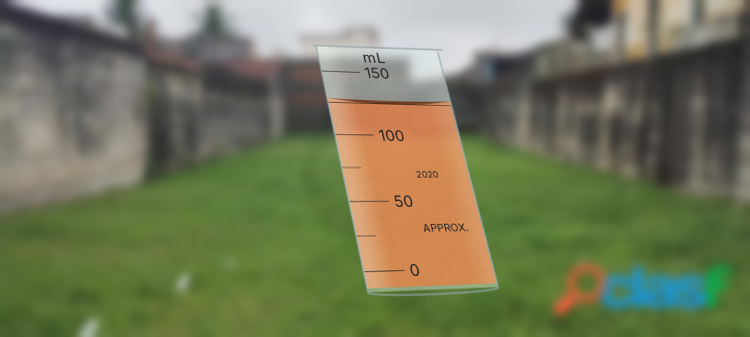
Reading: 125 mL
